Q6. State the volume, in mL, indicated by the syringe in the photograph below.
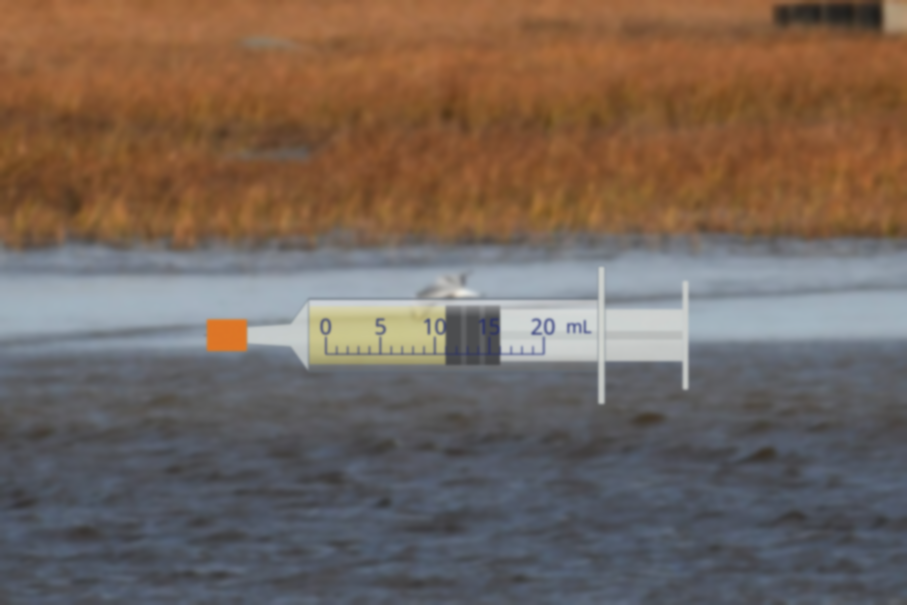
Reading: 11 mL
